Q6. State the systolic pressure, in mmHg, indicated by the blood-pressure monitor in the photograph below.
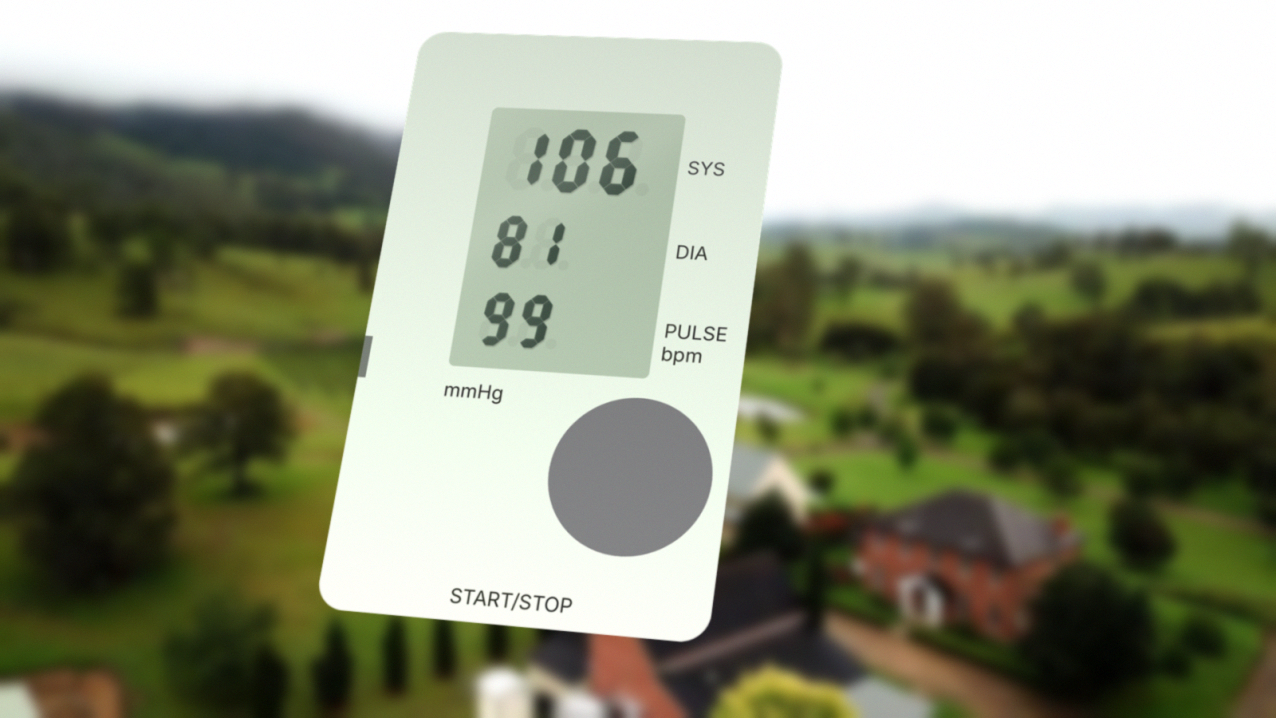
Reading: 106 mmHg
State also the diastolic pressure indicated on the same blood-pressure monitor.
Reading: 81 mmHg
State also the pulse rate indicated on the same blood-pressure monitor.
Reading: 99 bpm
